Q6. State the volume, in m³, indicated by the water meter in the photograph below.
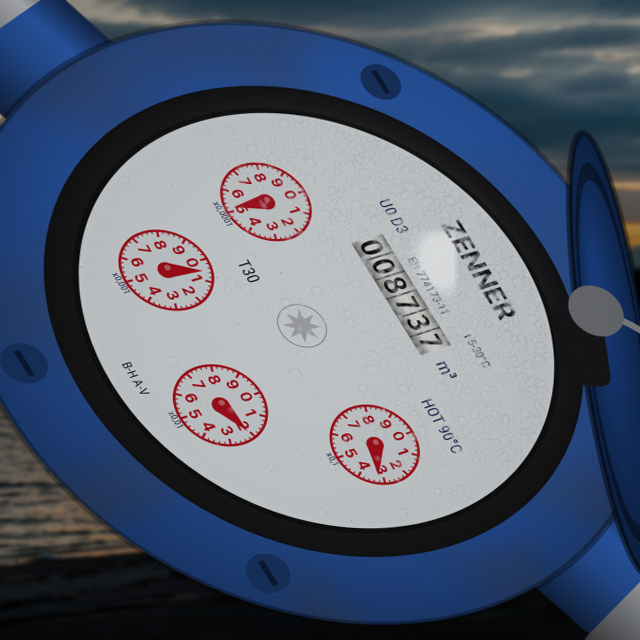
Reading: 8737.3205 m³
